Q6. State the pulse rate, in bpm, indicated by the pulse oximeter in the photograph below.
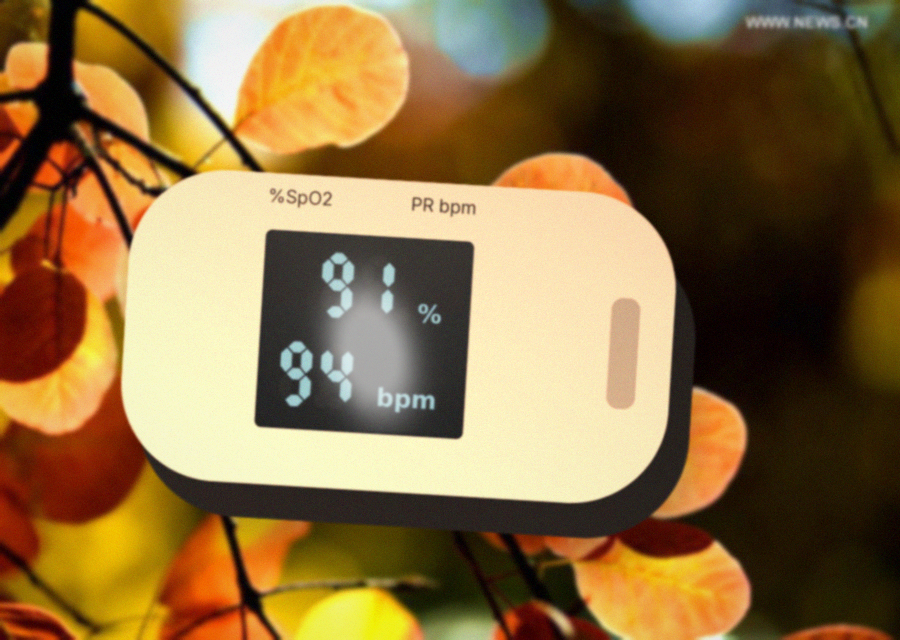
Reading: 94 bpm
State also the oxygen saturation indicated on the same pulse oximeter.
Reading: 91 %
